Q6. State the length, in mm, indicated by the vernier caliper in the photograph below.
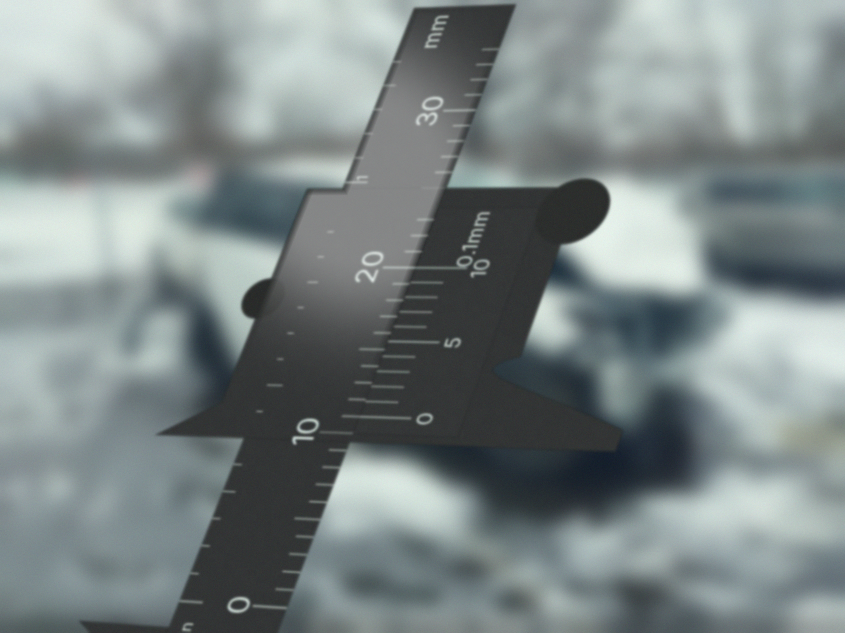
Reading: 11.0 mm
